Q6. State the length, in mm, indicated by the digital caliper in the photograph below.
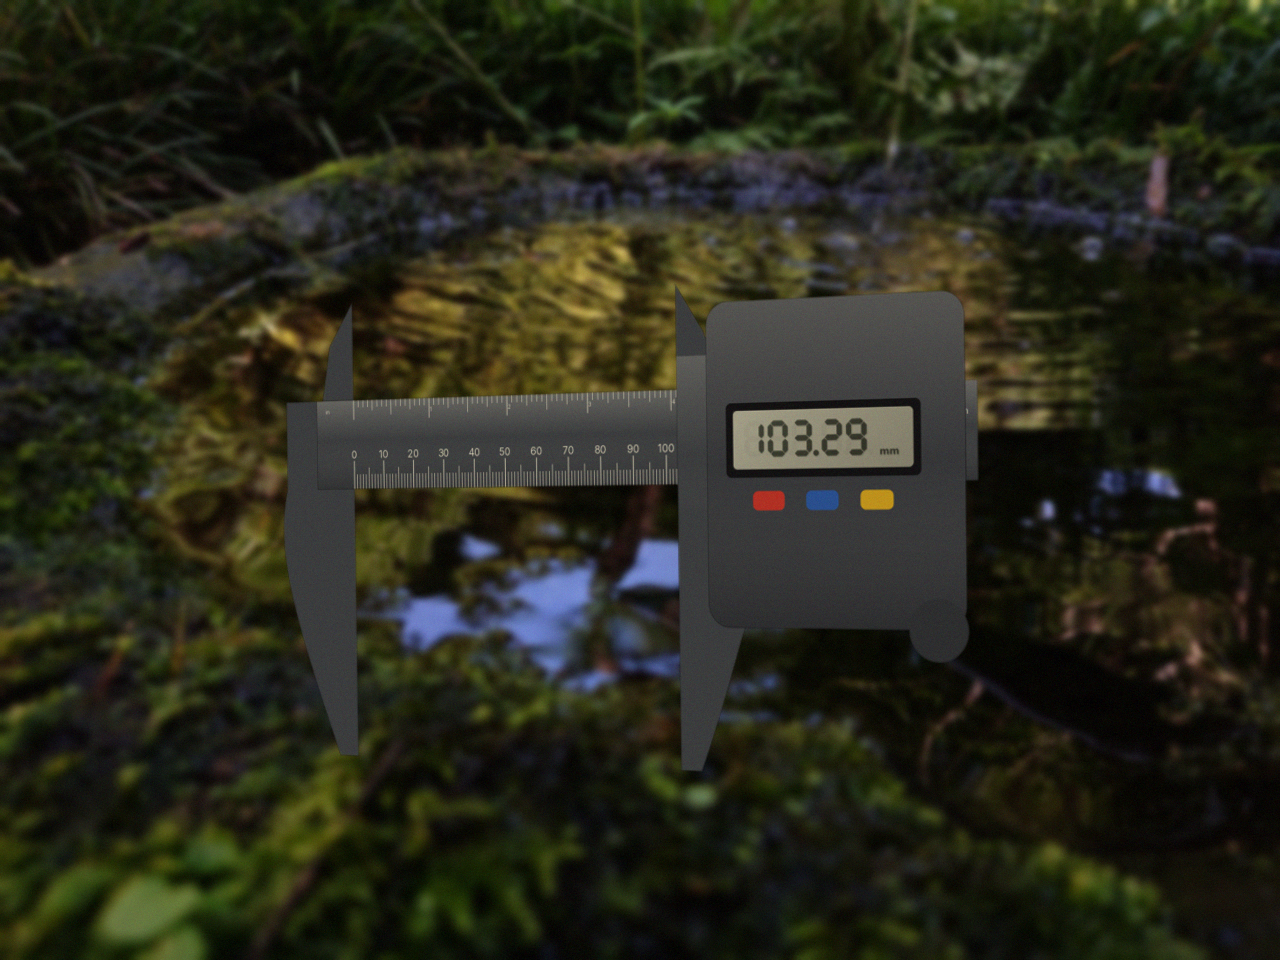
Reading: 103.29 mm
